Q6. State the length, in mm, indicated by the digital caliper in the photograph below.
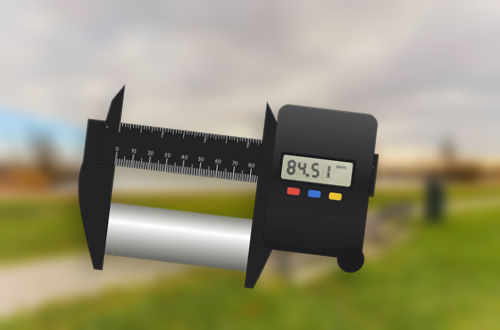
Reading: 84.51 mm
